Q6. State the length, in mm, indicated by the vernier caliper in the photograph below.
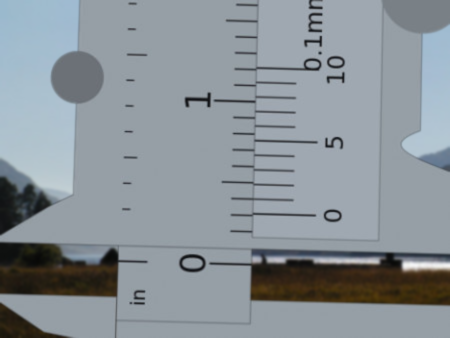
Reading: 3.1 mm
